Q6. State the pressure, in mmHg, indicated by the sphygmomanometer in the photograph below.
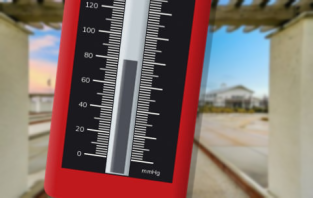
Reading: 80 mmHg
